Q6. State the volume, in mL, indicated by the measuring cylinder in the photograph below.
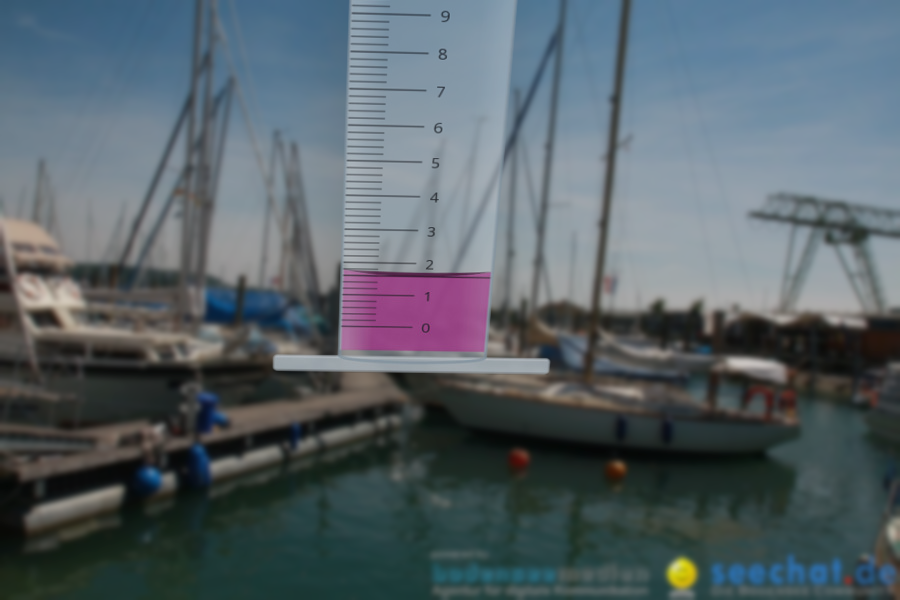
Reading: 1.6 mL
